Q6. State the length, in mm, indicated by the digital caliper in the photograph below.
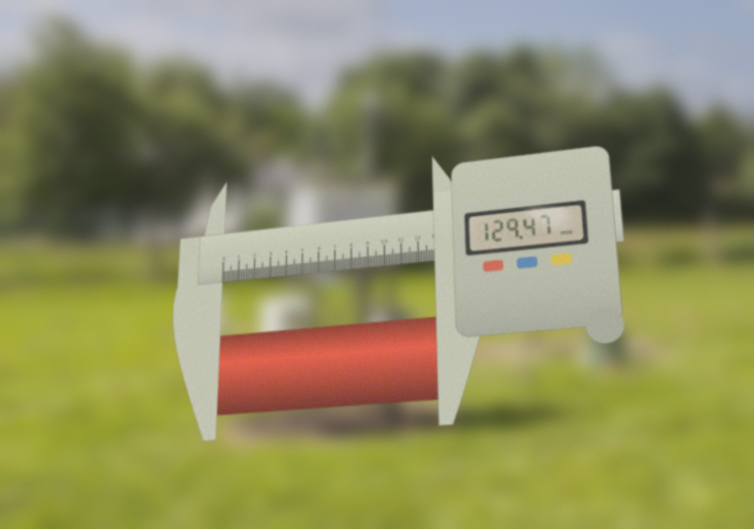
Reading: 129.47 mm
